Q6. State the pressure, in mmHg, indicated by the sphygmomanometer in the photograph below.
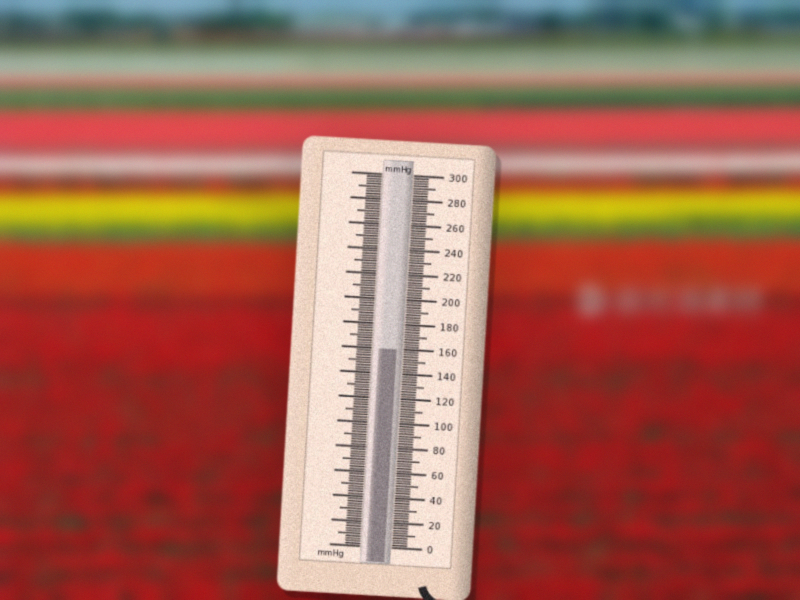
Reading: 160 mmHg
